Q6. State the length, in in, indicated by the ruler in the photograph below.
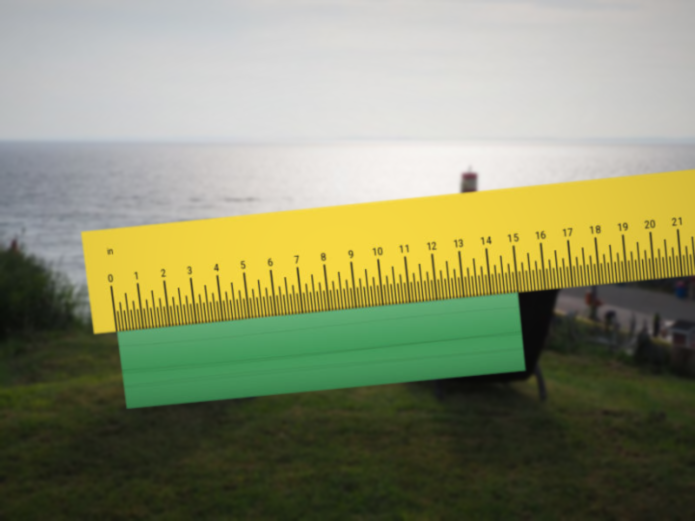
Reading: 15 in
